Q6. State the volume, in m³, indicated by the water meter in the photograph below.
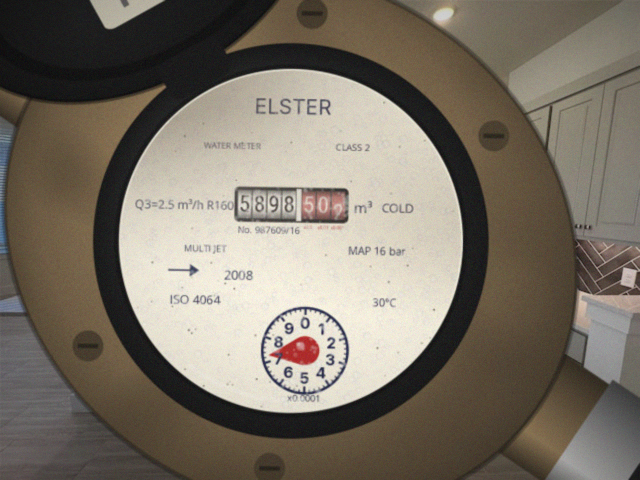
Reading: 5898.5017 m³
